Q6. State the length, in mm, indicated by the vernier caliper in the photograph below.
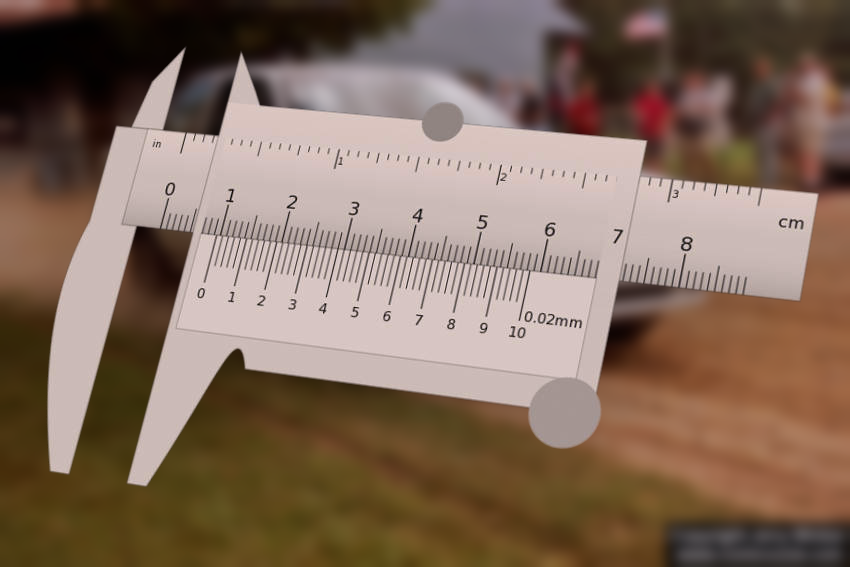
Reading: 9.4 mm
